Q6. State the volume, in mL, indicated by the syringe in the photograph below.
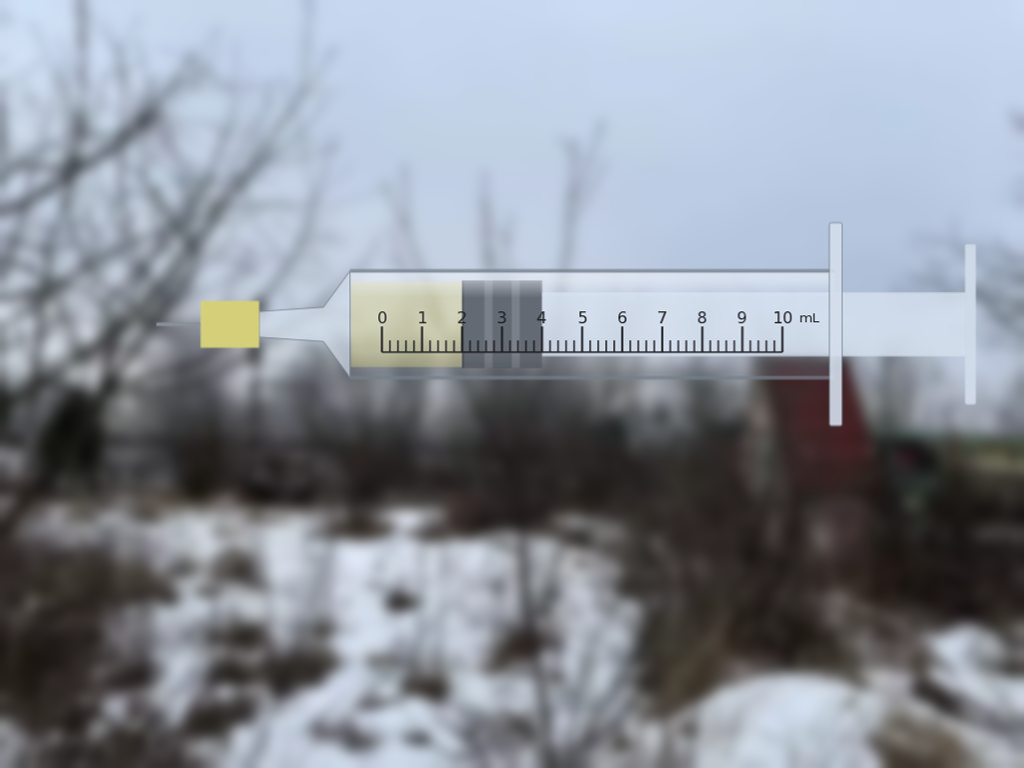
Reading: 2 mL
